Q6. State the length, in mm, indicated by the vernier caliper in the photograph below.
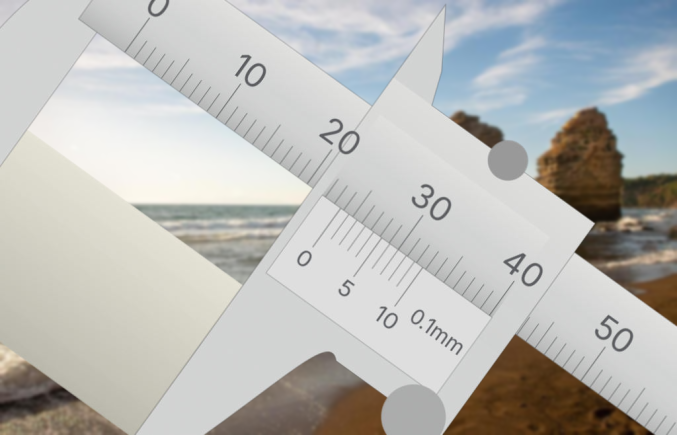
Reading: 23.7 mm
